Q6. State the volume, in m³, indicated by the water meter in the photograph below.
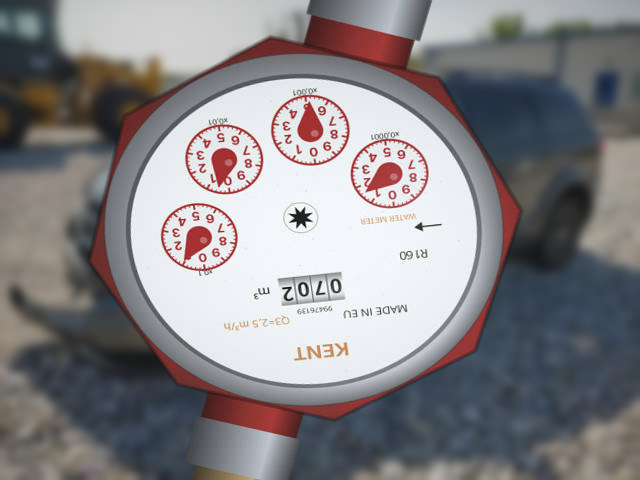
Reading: 702.1051 m³
